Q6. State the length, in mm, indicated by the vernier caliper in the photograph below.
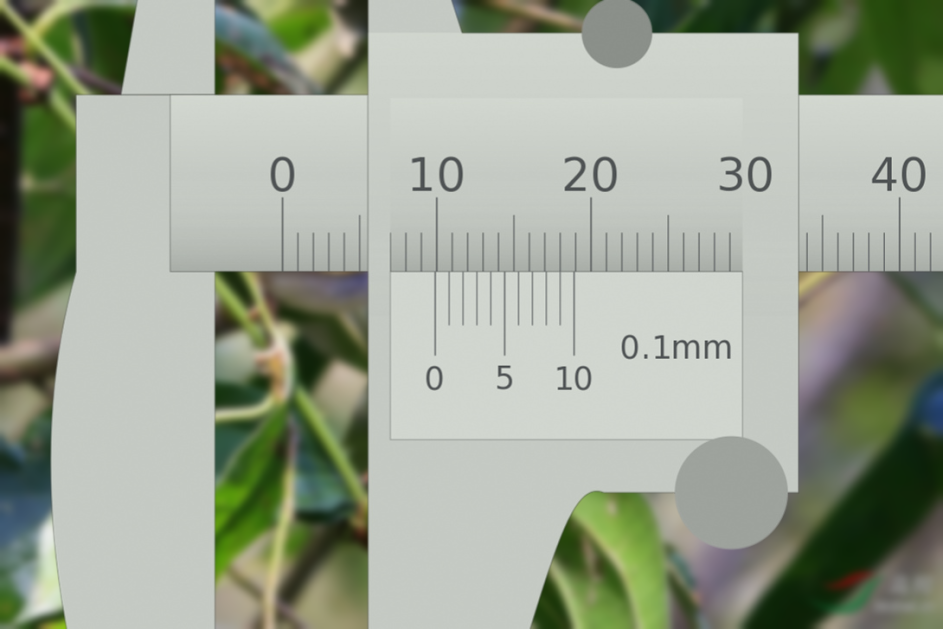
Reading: 9.9 mm
